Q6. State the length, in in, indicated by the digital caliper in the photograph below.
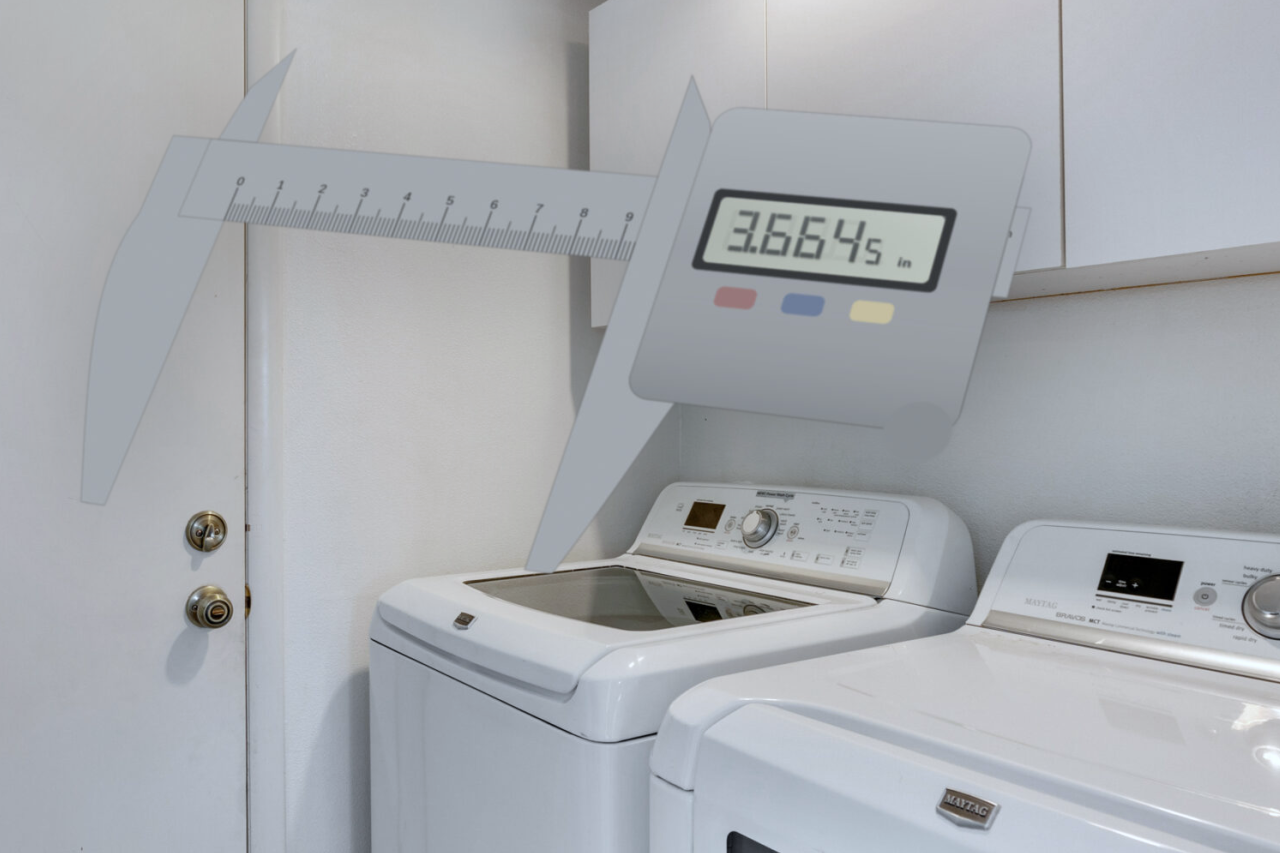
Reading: 3.6645 in
